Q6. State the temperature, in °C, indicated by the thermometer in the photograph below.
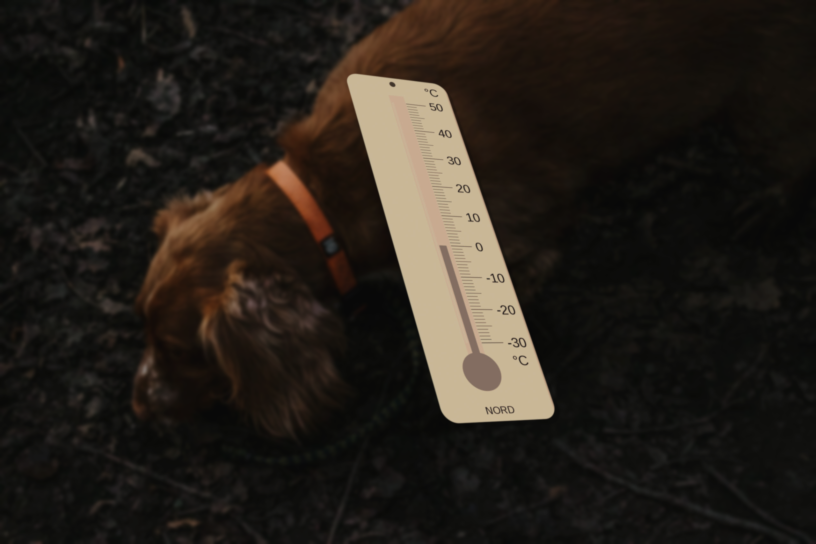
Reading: 0 °C
